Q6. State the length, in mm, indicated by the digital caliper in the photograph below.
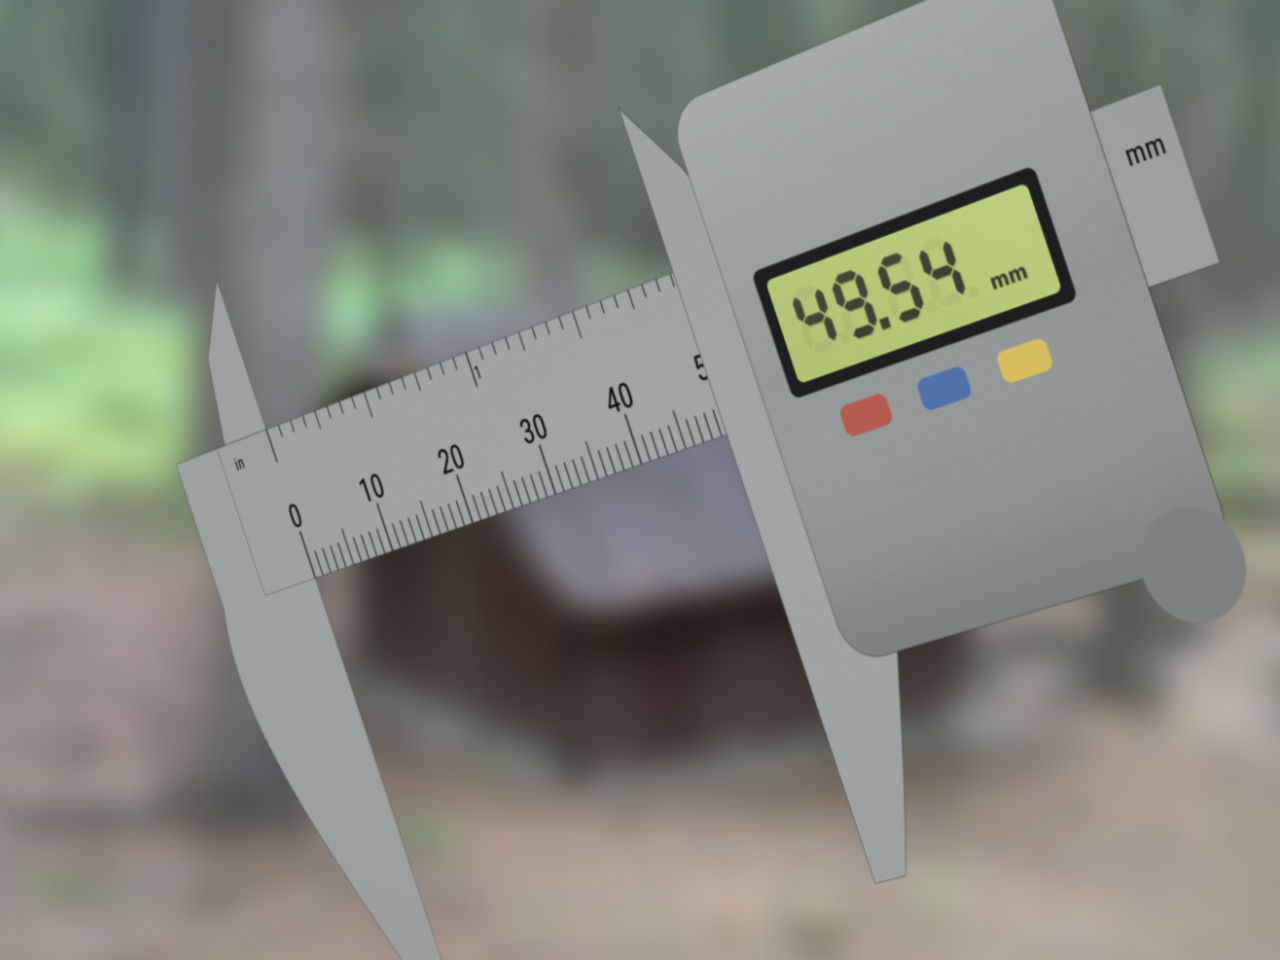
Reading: 49.54 mm
